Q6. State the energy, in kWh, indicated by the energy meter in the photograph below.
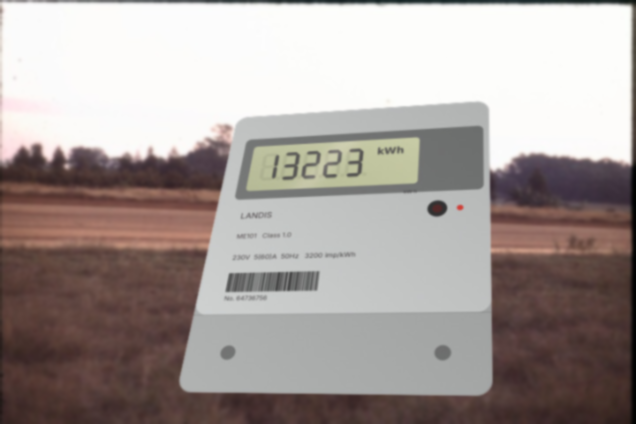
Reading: 13223 kWh
